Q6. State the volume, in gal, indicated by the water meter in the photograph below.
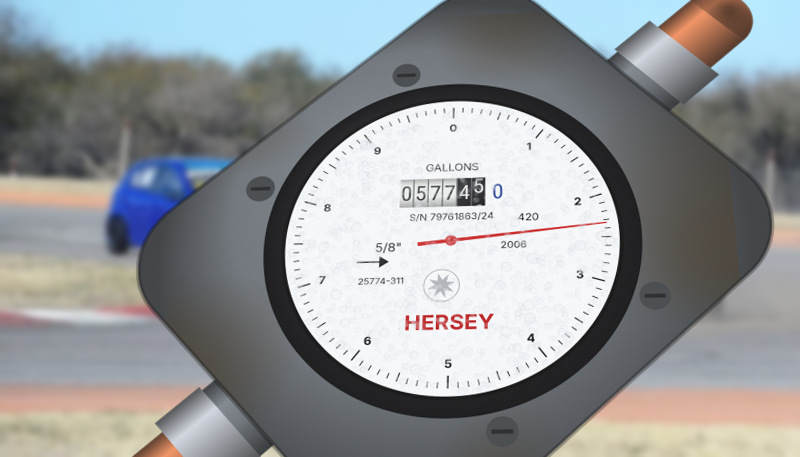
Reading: 577452.3 gal
